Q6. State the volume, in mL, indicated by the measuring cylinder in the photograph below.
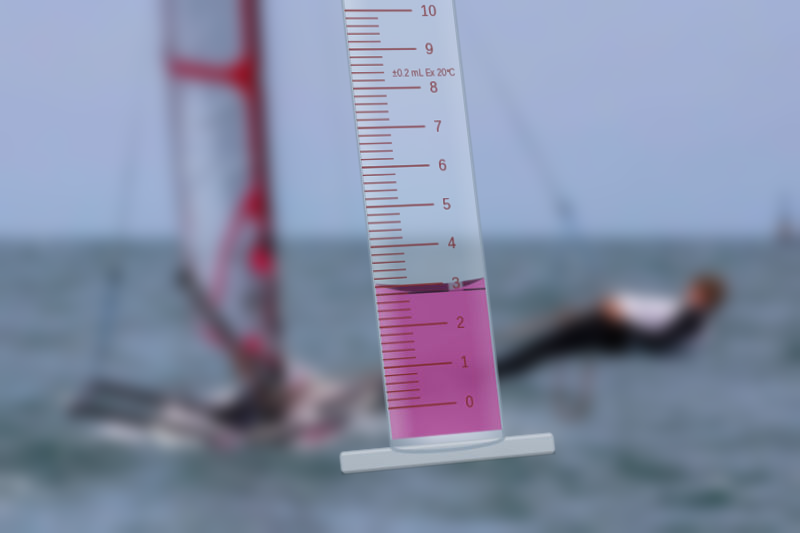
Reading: 2.8 mL
